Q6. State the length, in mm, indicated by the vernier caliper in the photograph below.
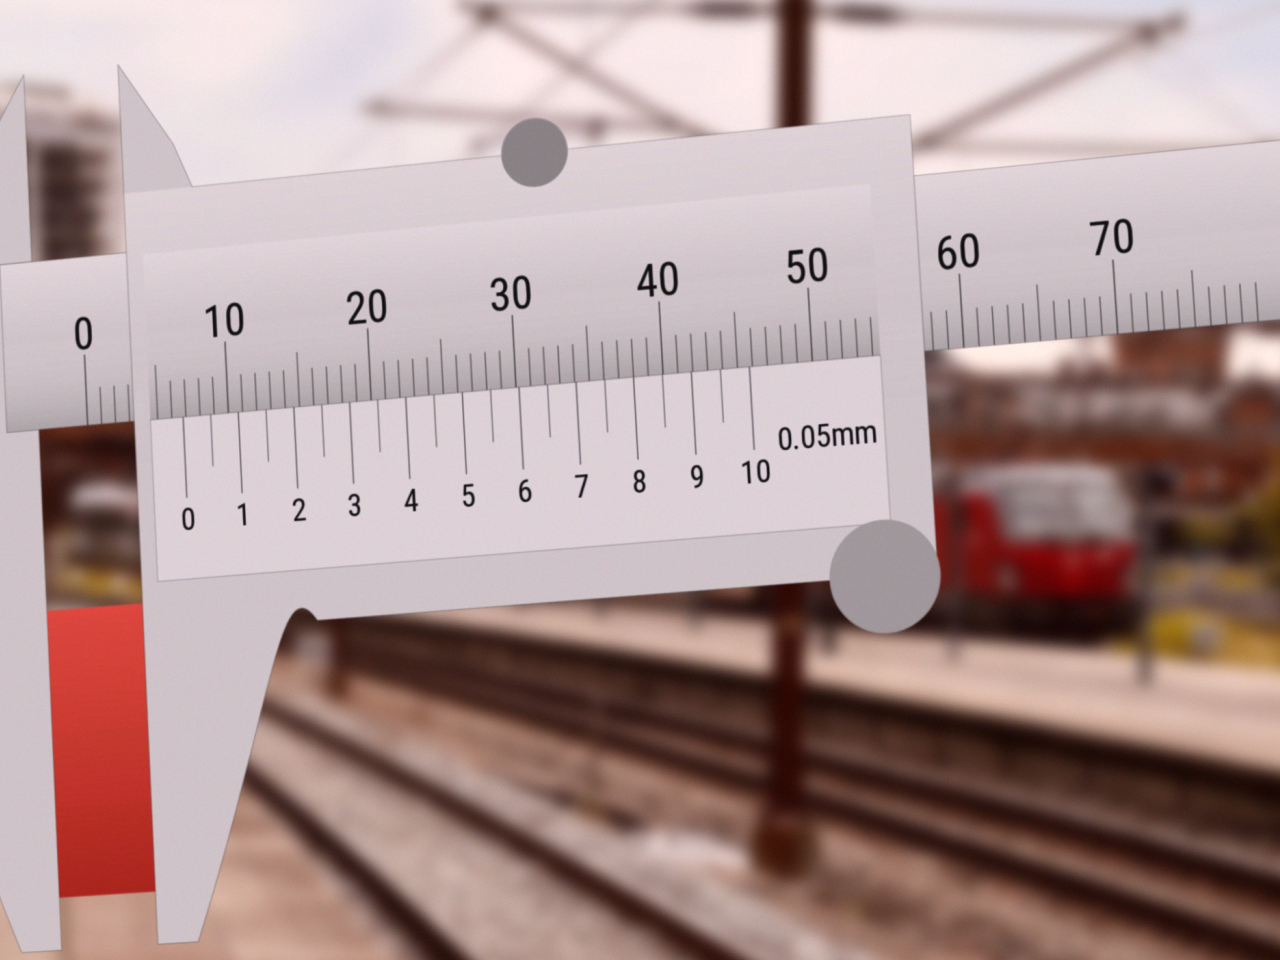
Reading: 6.8 mm
